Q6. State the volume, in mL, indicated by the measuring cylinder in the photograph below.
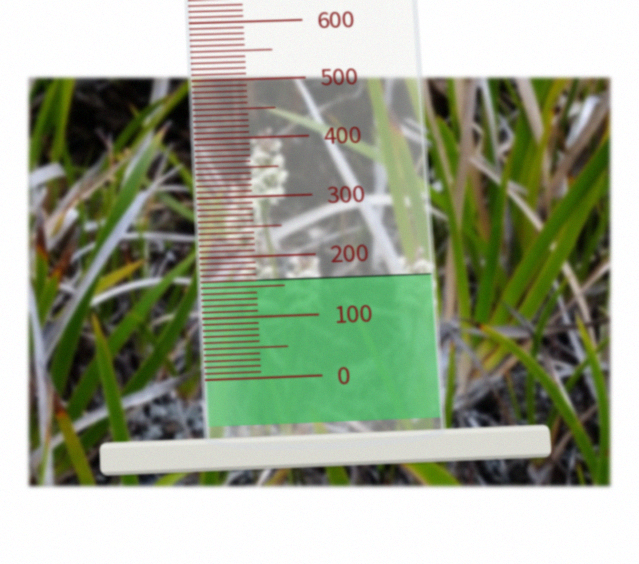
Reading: 160 mL
